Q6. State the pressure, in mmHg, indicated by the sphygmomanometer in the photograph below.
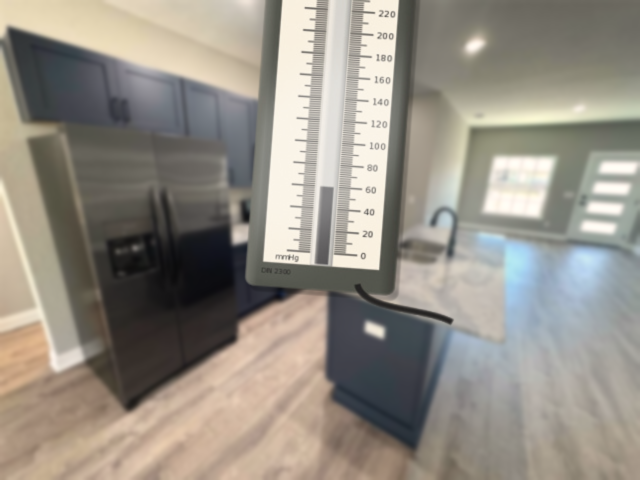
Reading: 60 mmHg
